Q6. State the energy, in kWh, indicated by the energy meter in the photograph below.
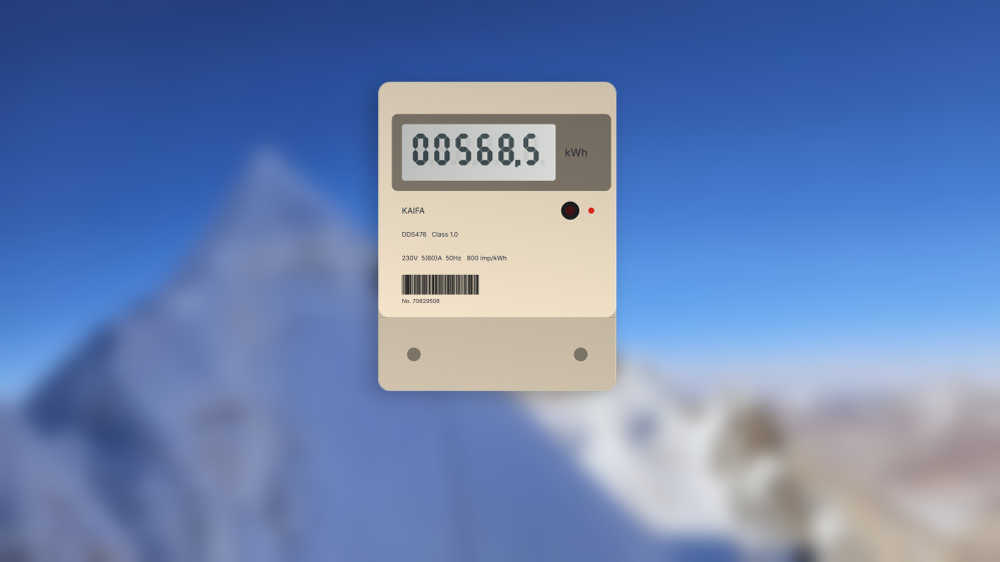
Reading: 568.5 kWh
